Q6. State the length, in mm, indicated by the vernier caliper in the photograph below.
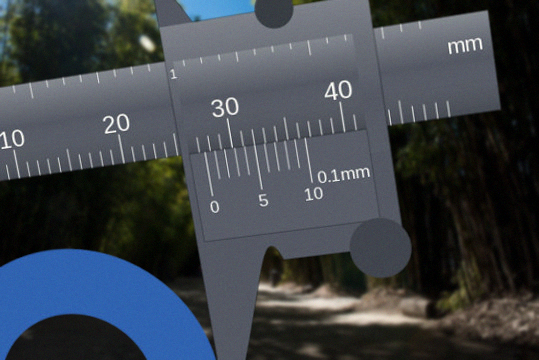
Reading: 27.5 mm
